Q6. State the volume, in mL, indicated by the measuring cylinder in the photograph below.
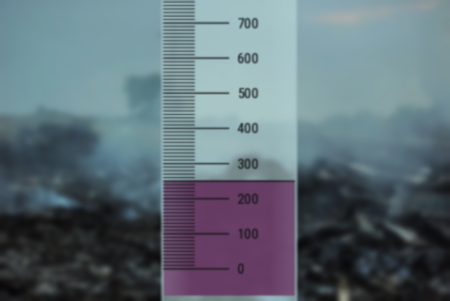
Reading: 250 mL
